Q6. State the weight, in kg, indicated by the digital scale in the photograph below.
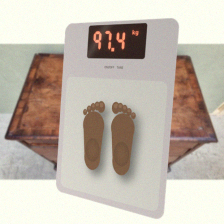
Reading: 97.4 kg
